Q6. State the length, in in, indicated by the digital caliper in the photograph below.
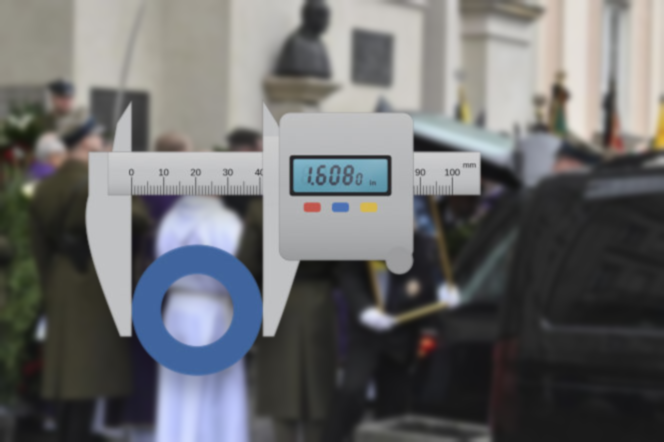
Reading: 1.6080 in
